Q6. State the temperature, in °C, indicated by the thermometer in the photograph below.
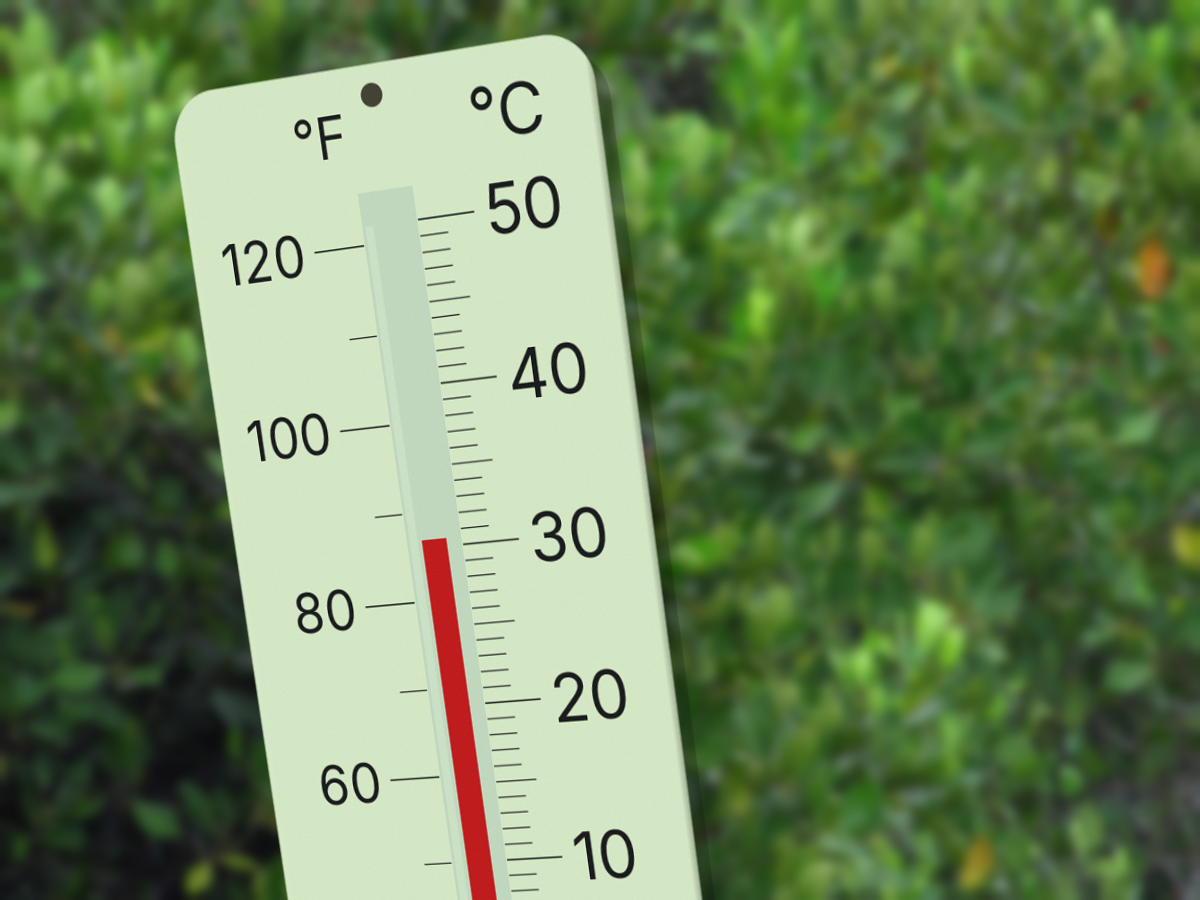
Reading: 30.5 °C
